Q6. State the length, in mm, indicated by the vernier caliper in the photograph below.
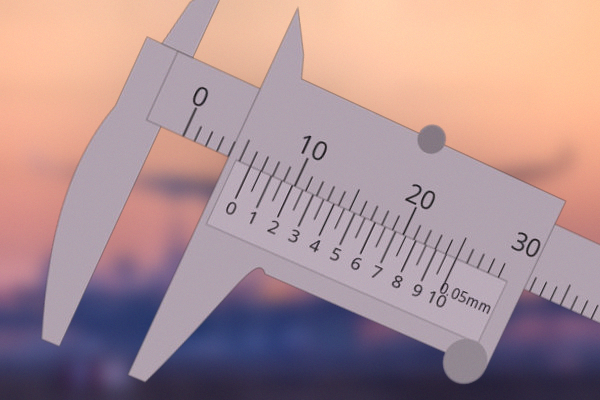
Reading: 6.0 mm
